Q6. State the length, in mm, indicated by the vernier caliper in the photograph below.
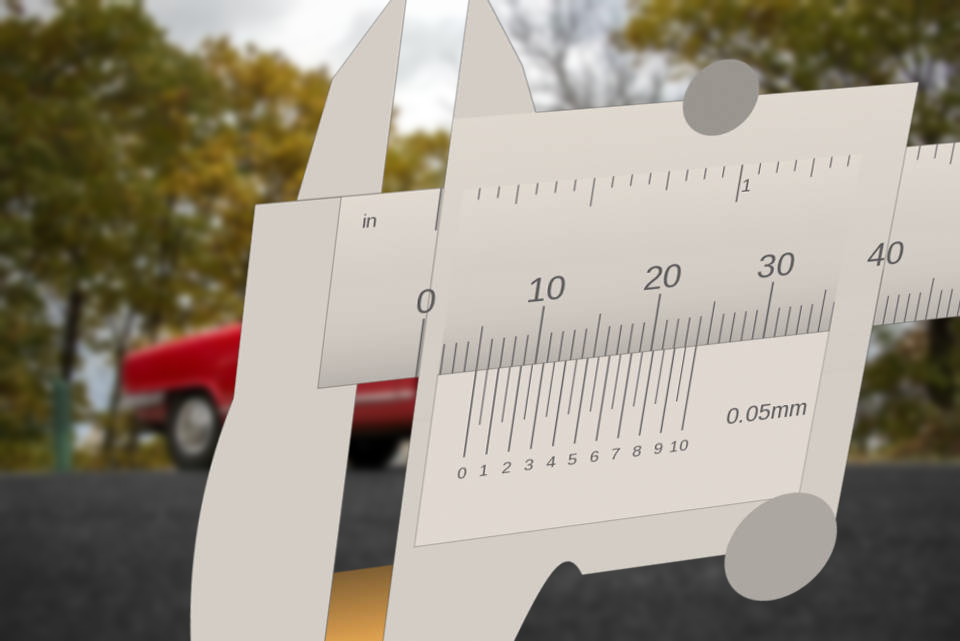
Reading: 5.0 mm
